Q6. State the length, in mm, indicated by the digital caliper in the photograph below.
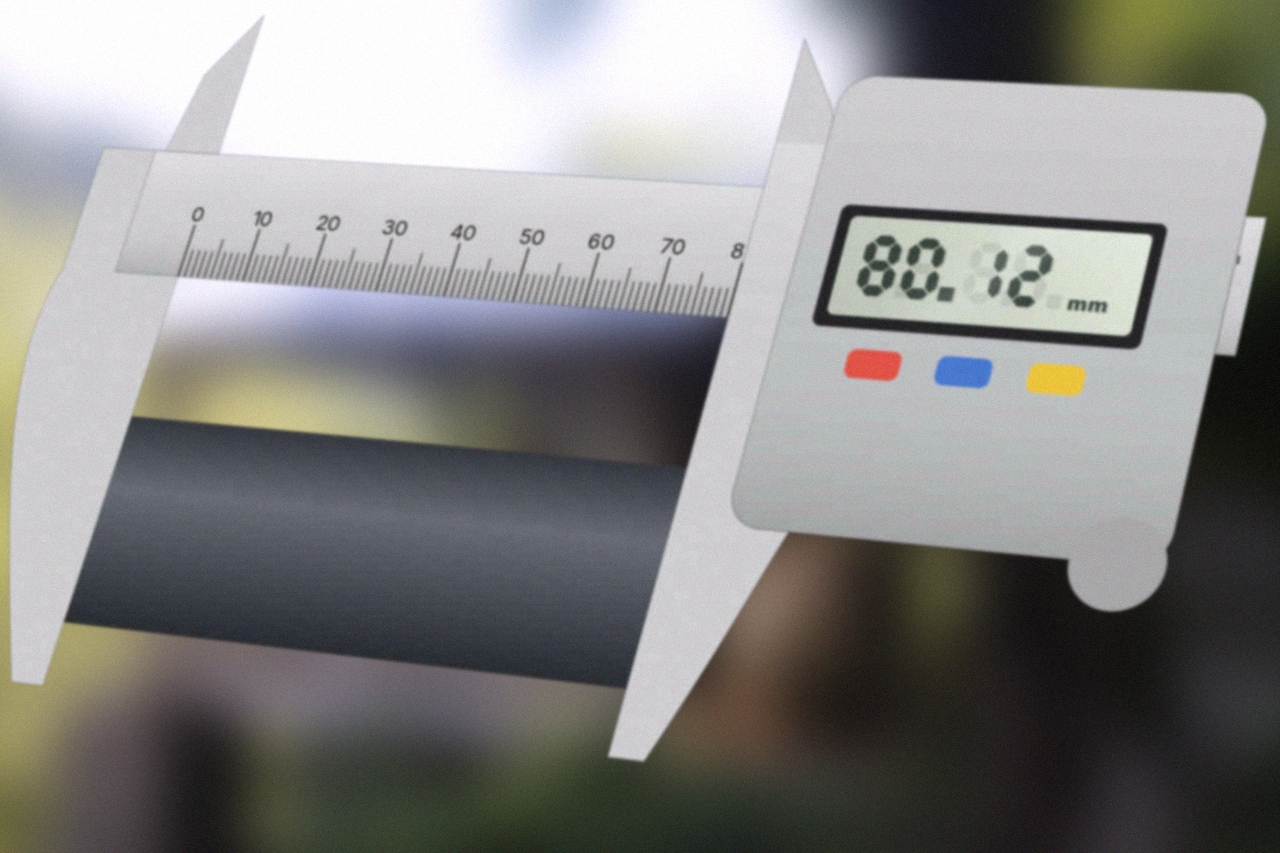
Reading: 80.12 mm
